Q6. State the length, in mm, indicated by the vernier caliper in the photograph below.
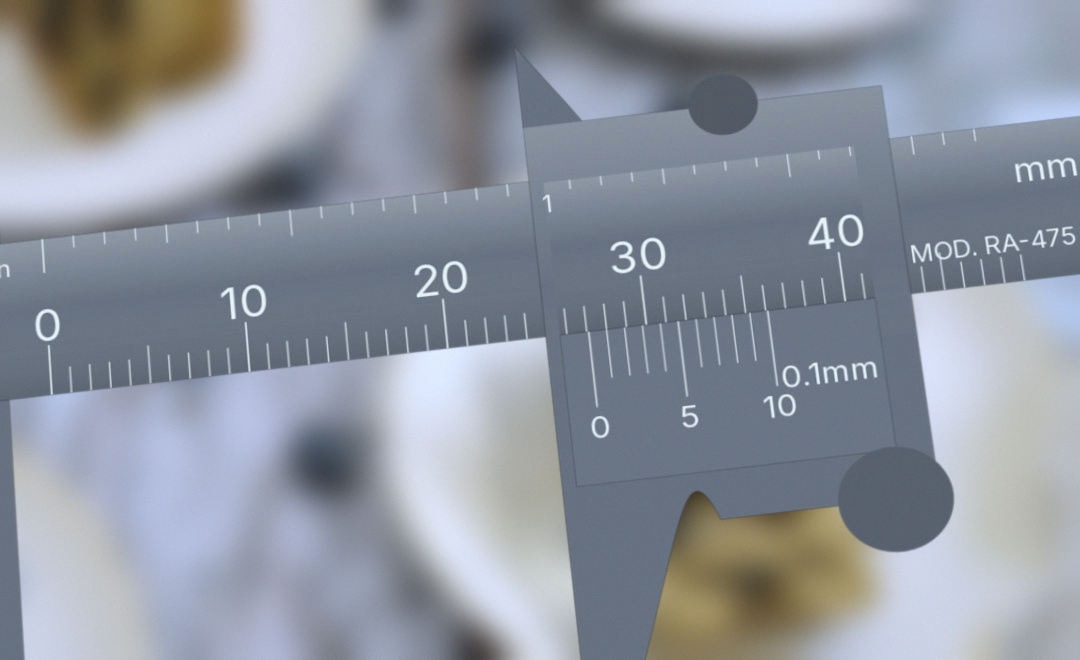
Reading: 27.1 mm
